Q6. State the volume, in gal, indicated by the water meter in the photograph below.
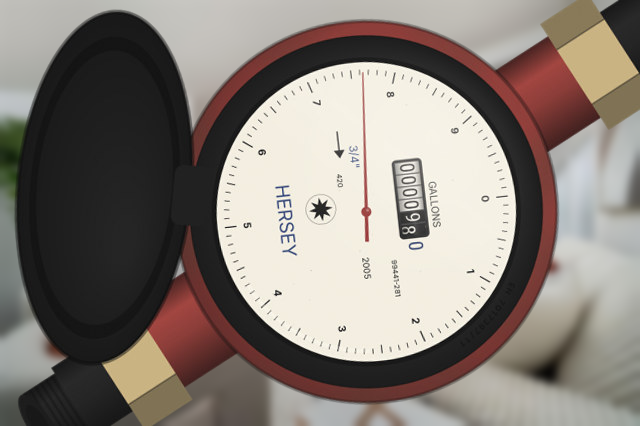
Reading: 977.6 gal
